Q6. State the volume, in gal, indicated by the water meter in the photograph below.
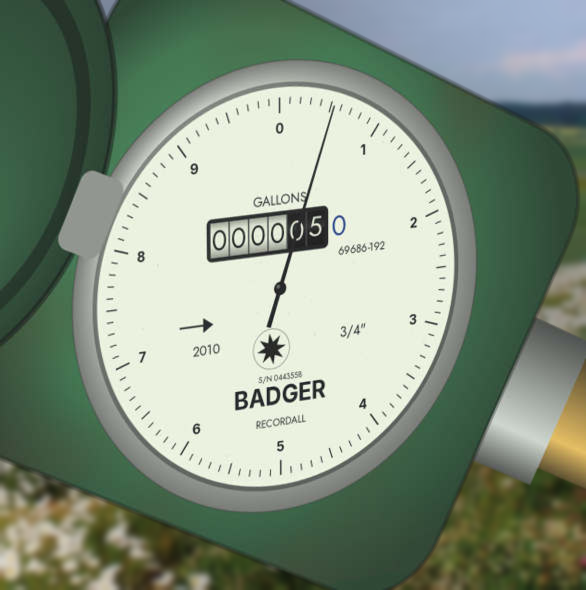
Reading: 50.5 gal
